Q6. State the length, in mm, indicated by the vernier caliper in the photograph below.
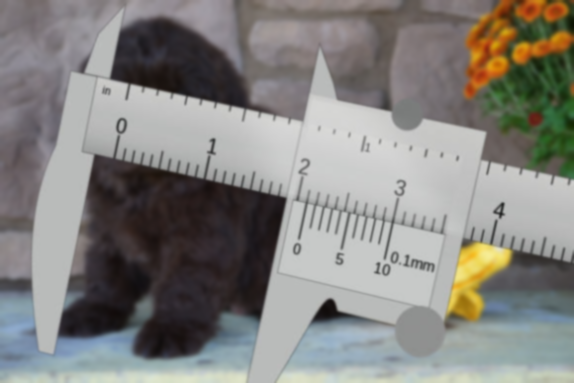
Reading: 21.0 mm
